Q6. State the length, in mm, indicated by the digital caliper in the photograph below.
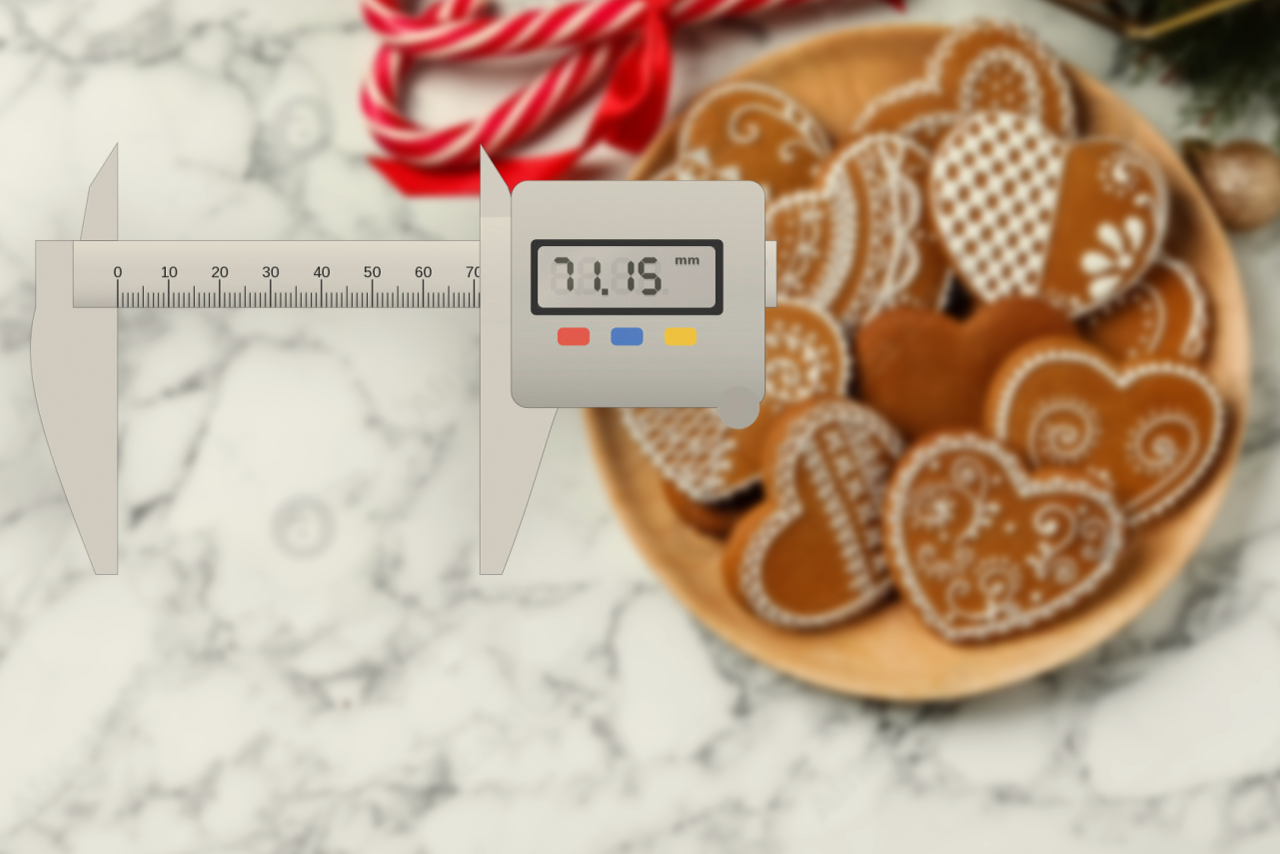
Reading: 71.15 mm
